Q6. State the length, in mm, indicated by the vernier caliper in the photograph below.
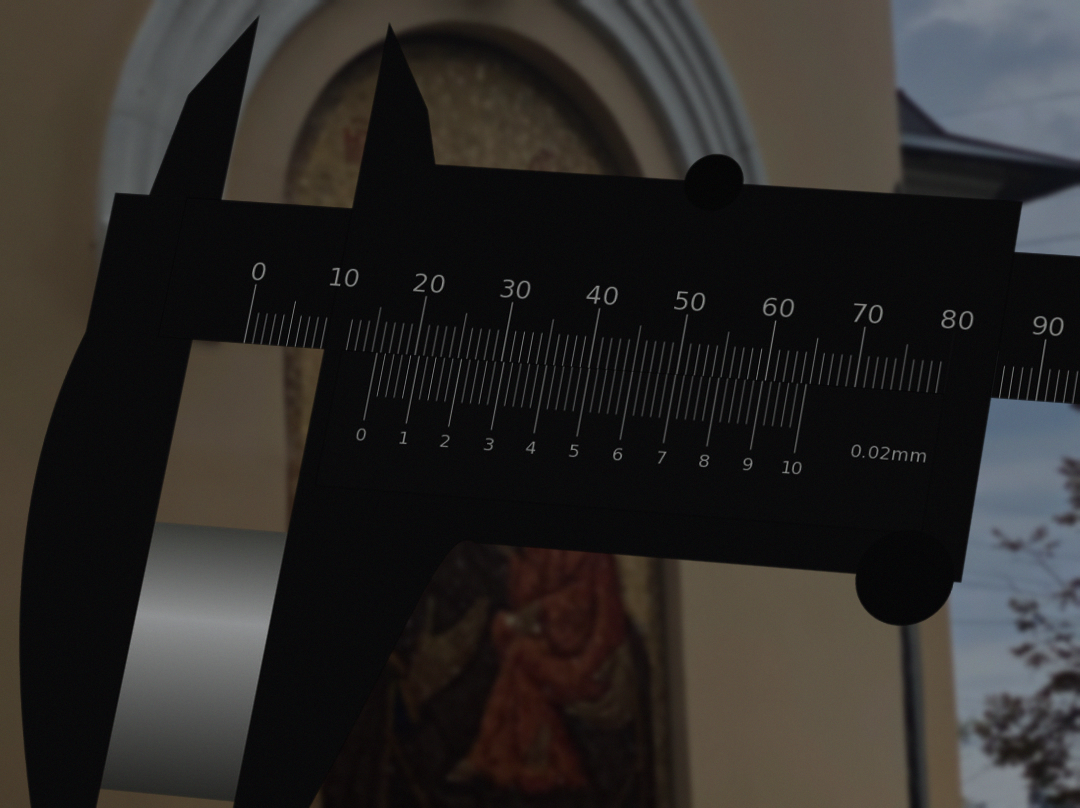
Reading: 15.6 mm
